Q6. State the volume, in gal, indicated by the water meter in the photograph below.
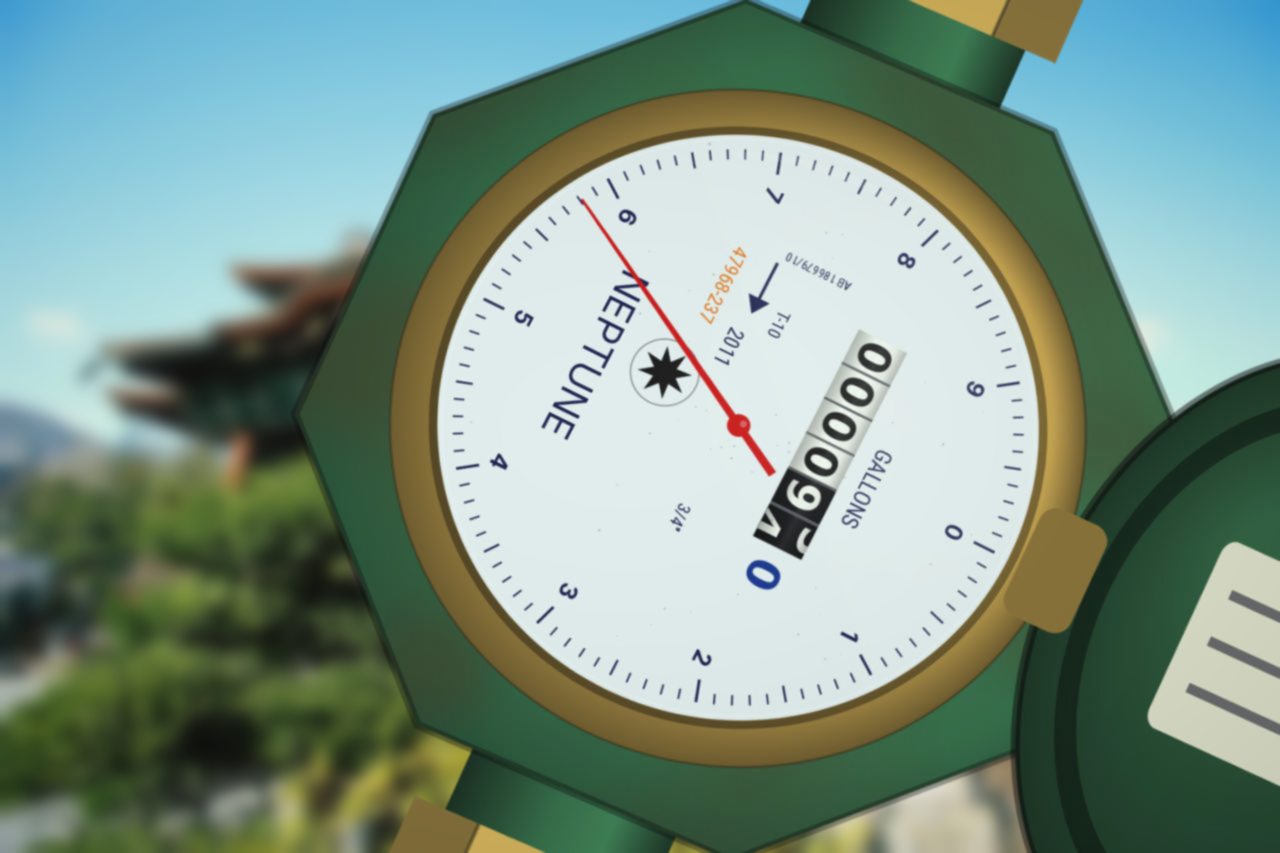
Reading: 935.8 gal
